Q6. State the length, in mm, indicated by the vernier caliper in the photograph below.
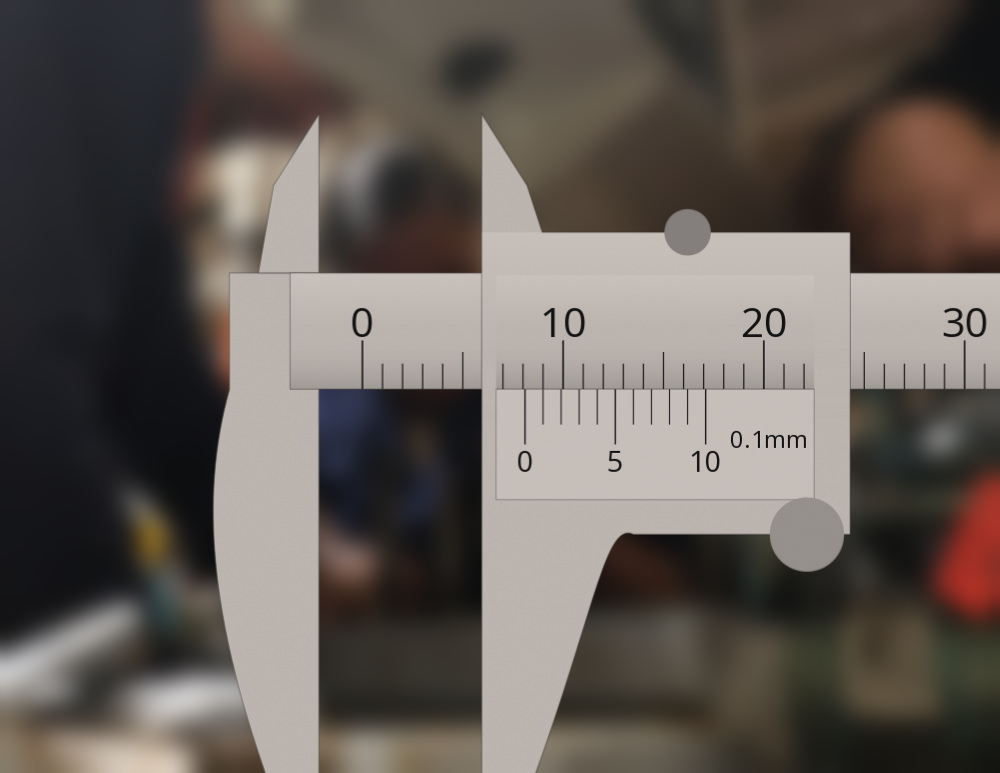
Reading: 8.1 mm
